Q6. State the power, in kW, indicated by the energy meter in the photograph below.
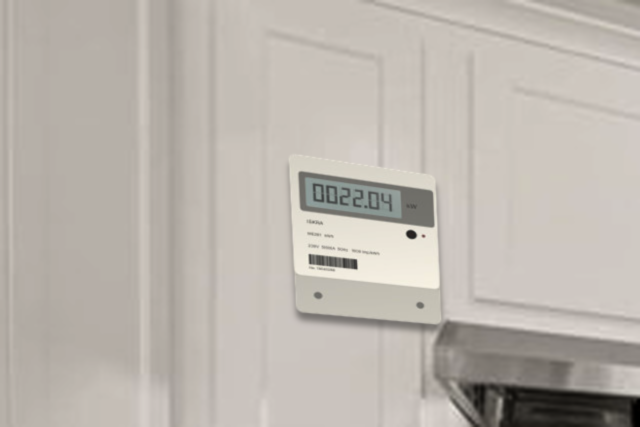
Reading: 22.04 kW
